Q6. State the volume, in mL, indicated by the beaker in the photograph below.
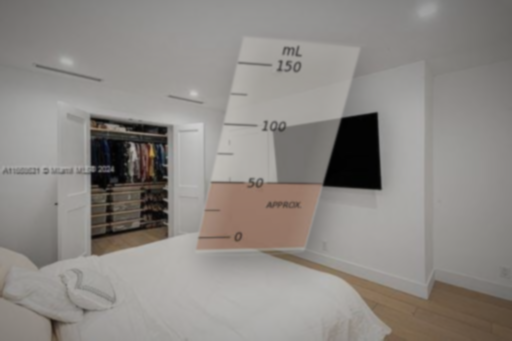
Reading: 50 mL
